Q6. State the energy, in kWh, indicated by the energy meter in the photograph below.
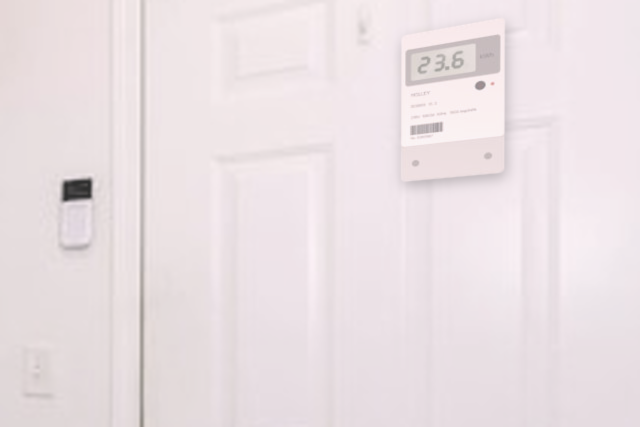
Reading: 23.6 kWh
